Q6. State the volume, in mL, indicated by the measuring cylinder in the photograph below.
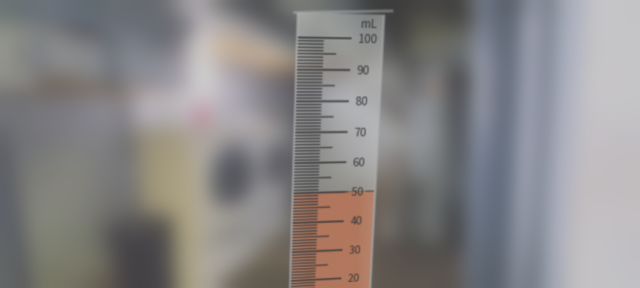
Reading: 50 mL
